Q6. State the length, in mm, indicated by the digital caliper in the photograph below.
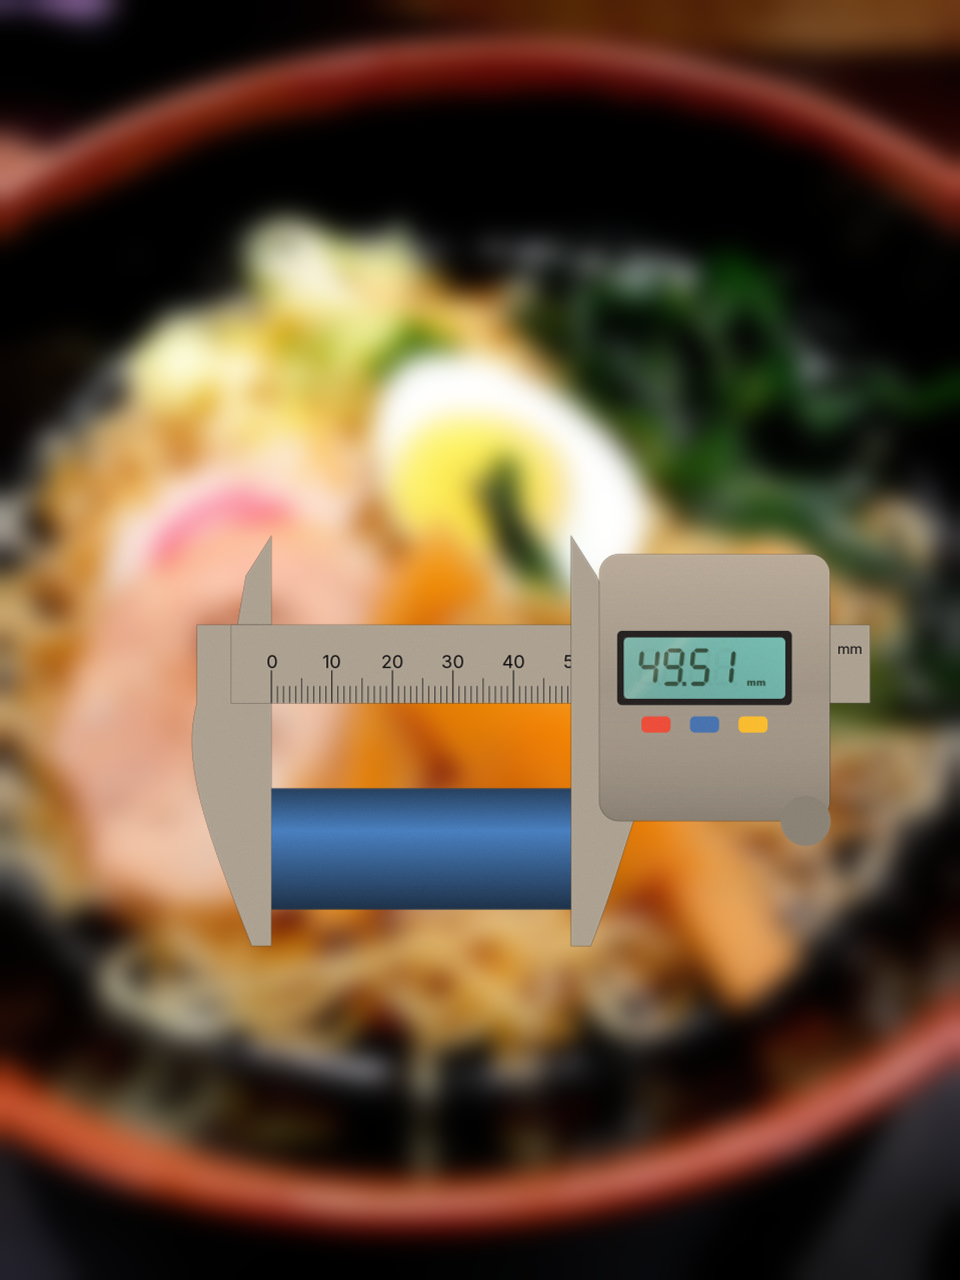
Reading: 49.51 mm
